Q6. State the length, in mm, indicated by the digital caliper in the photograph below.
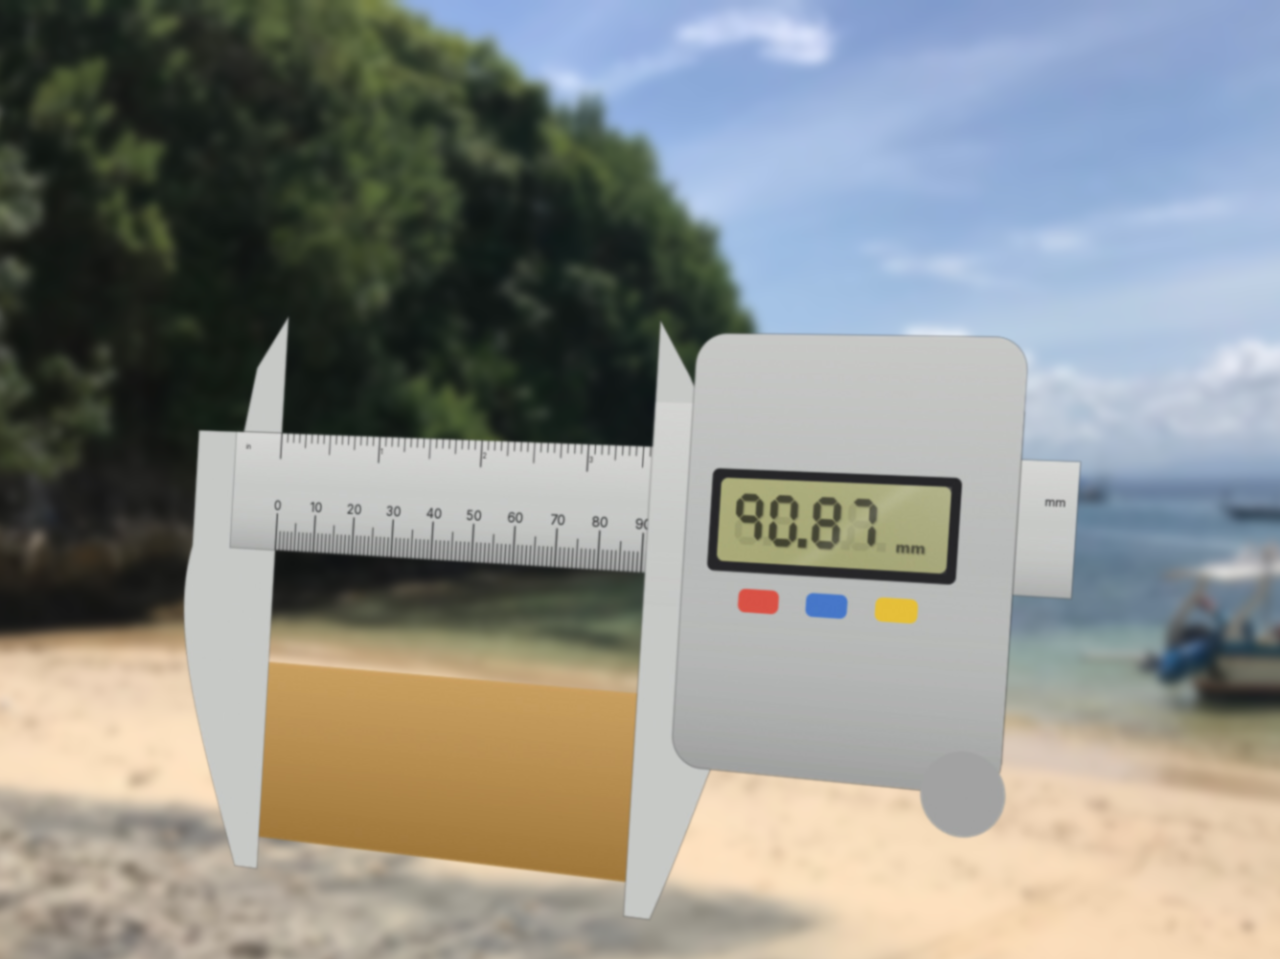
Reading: 90.87 mm
